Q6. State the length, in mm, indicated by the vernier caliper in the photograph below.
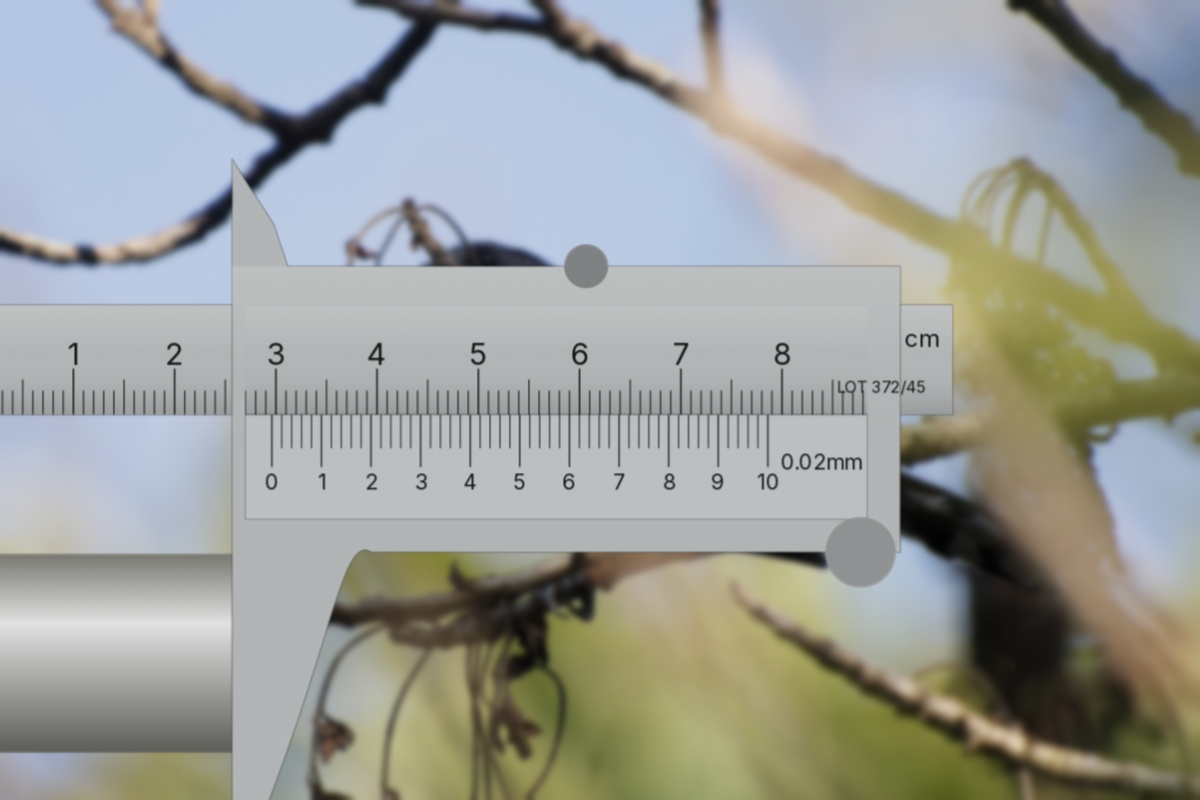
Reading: 29.6 mm
